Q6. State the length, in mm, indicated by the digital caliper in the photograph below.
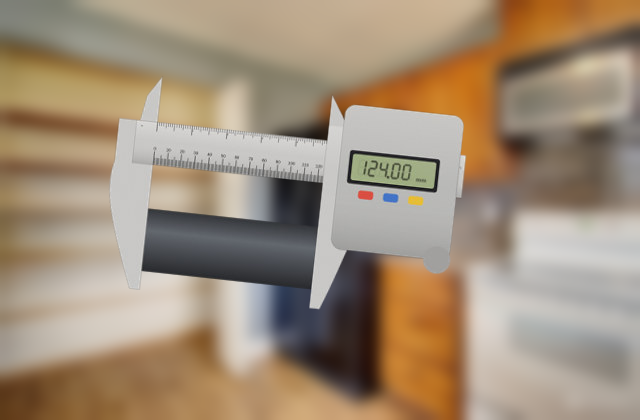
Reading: 124.00 mm
